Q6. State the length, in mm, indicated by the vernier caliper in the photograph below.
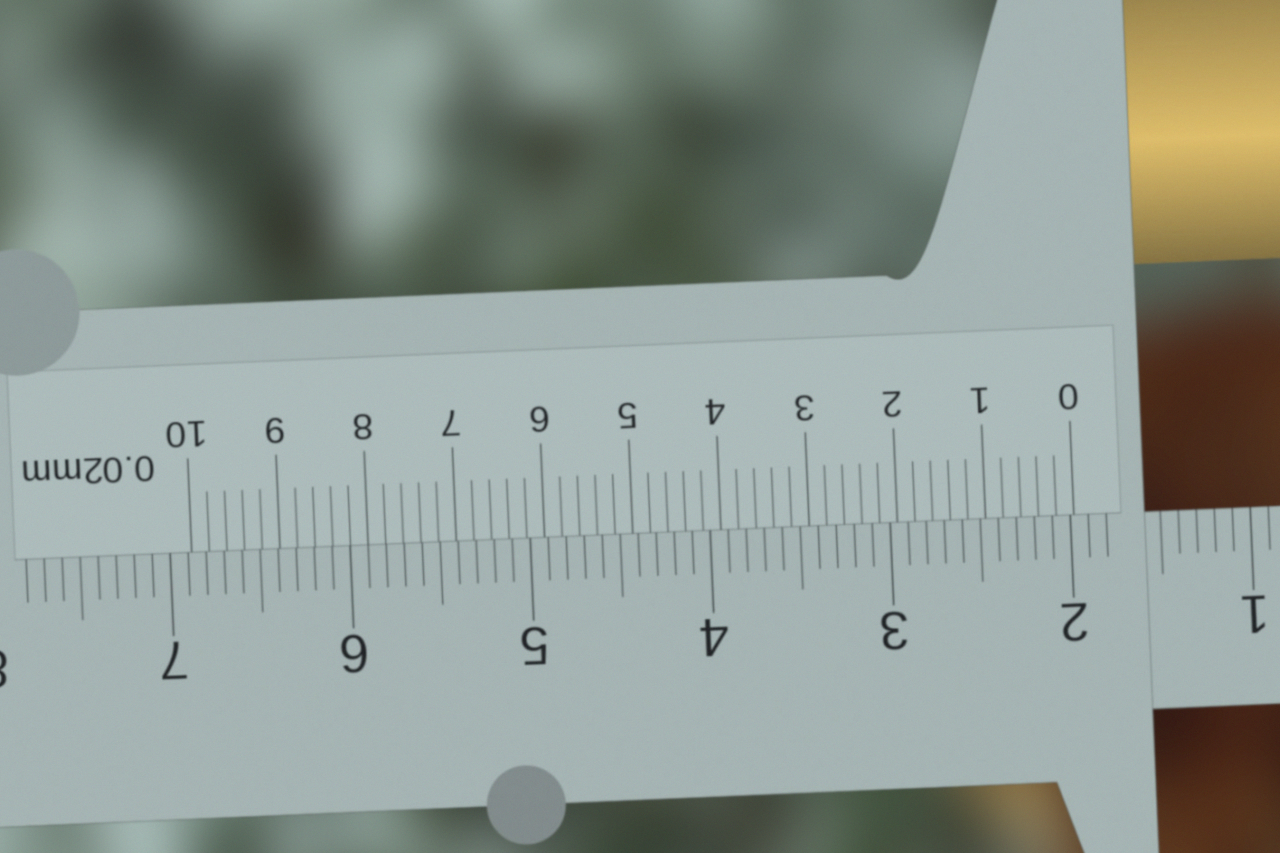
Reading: 19.8 mm
